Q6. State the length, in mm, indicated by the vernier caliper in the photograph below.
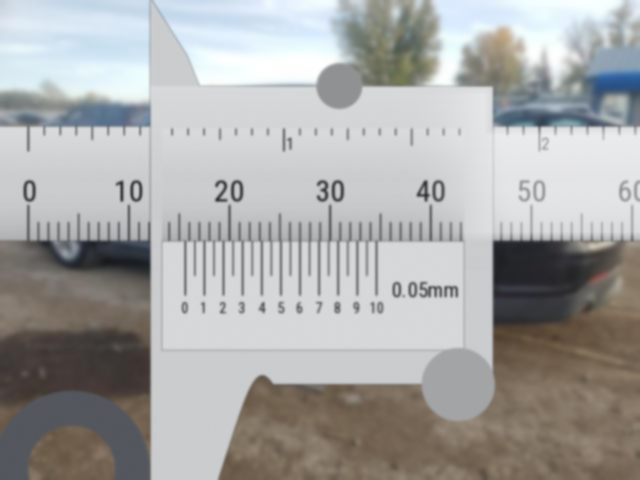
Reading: 15.6 mm
